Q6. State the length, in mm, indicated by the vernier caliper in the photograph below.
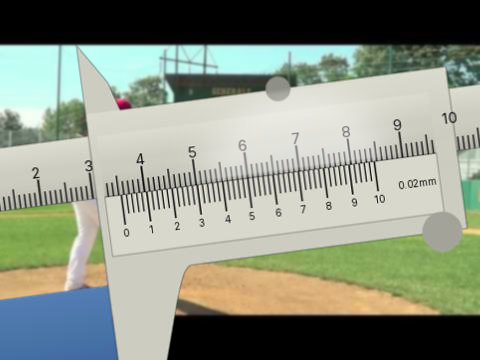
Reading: 35.5 mm
